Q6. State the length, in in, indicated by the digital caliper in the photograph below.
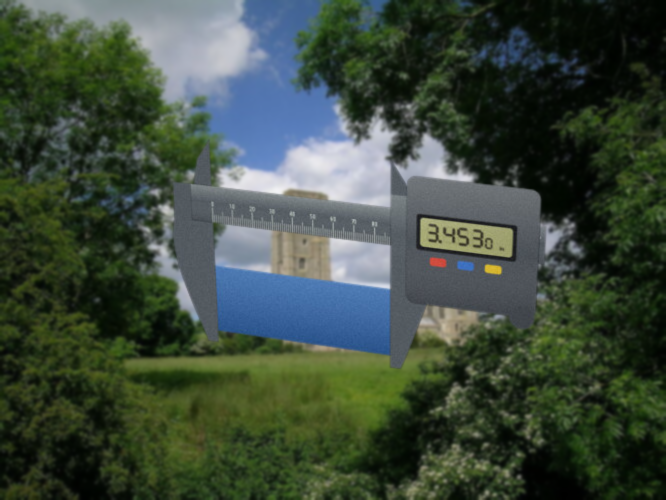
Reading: 3.4530 in
